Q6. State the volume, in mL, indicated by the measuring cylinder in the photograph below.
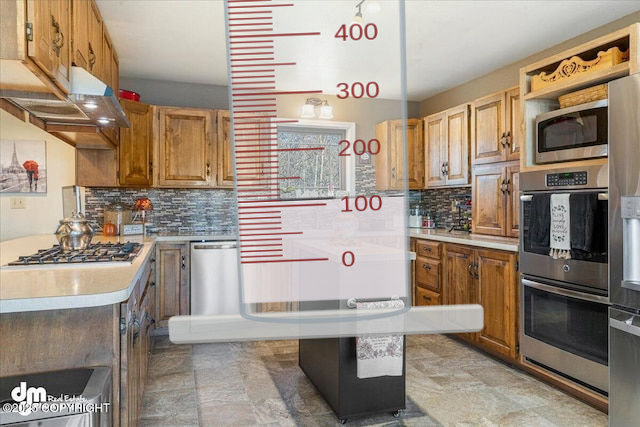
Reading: 110 mL
